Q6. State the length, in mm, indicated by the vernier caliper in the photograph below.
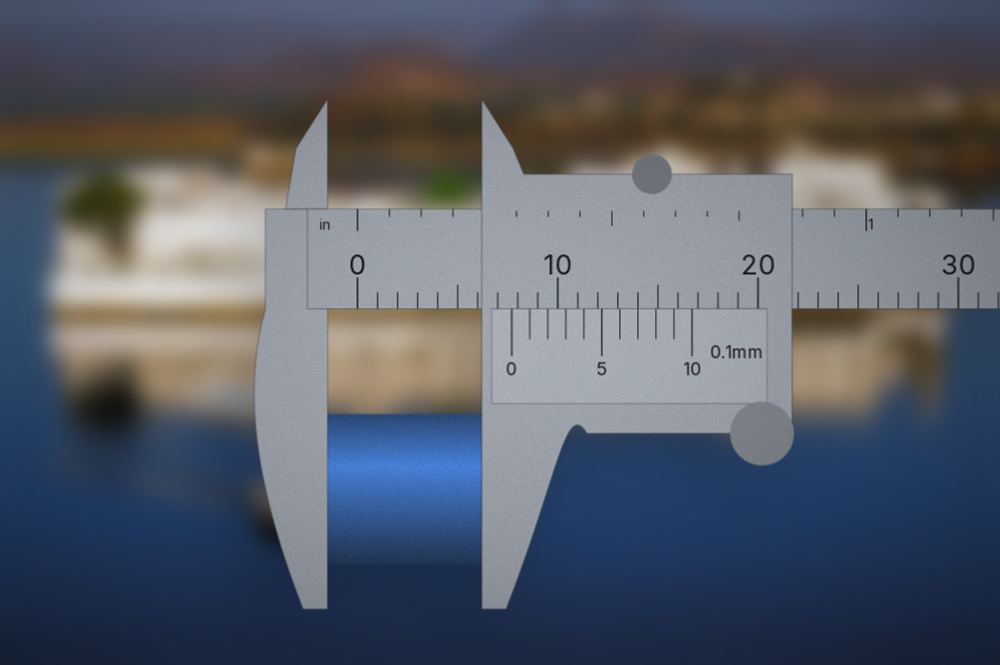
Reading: 7.7 mm
